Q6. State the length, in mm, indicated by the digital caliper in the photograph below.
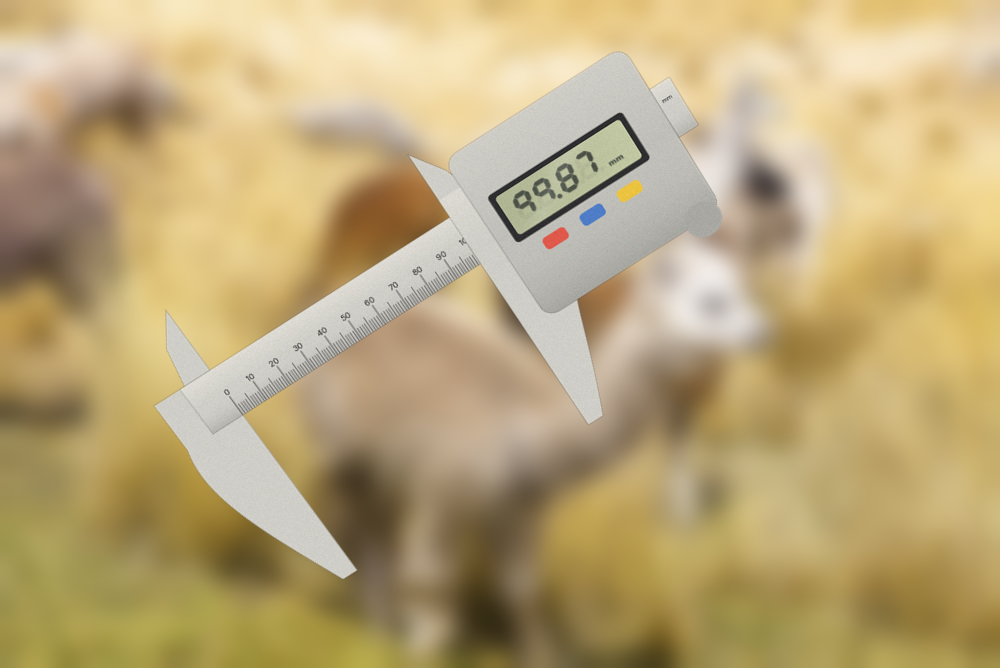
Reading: 99.87 mm
